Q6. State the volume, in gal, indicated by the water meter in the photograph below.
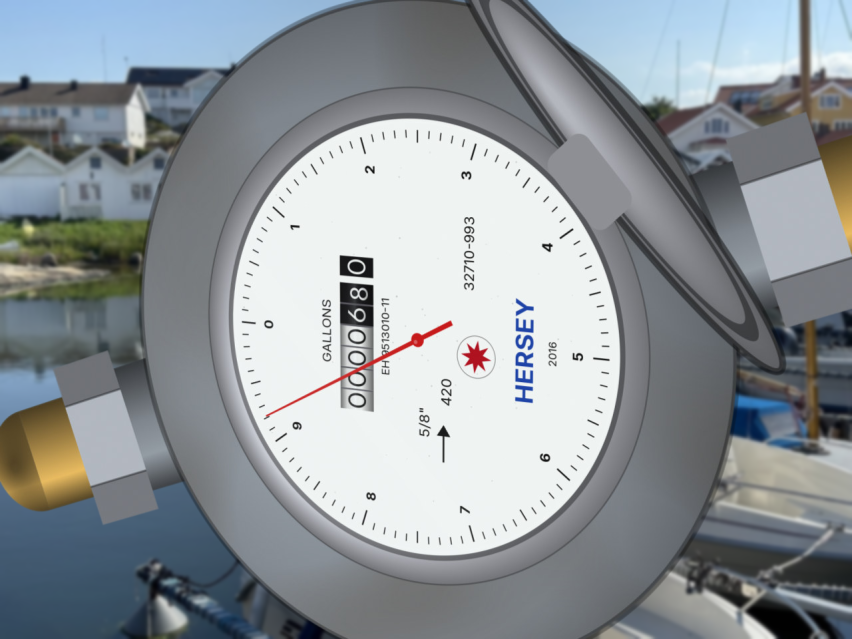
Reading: 679.2 gal
